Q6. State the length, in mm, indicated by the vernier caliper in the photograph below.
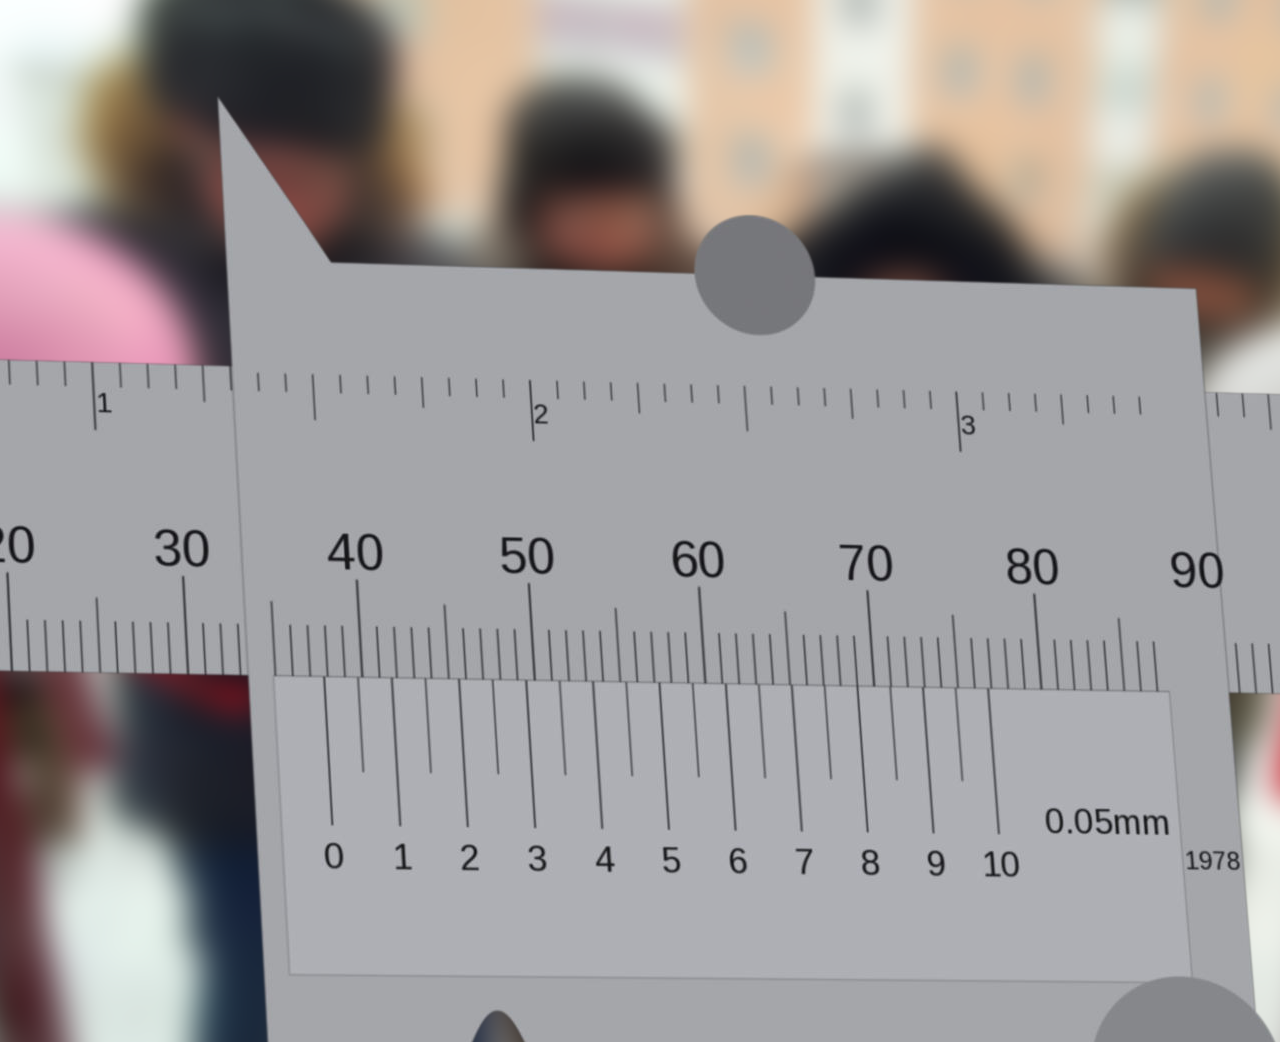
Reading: 37.8 mm
